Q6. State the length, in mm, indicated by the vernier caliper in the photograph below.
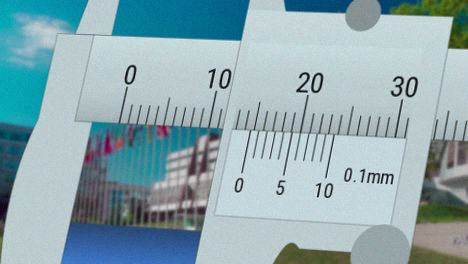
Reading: 14.6 mm
